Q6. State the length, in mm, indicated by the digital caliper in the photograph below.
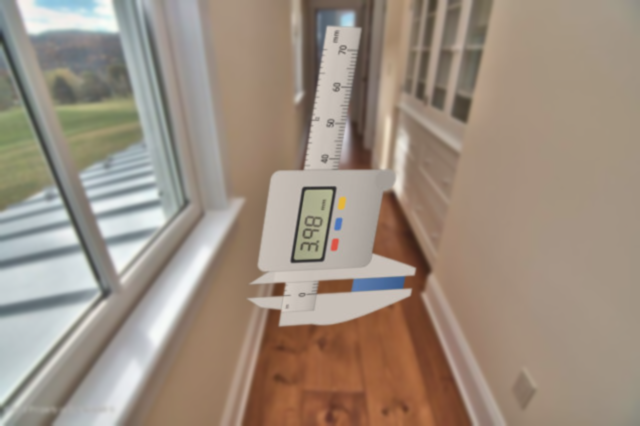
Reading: 3.98 mm
